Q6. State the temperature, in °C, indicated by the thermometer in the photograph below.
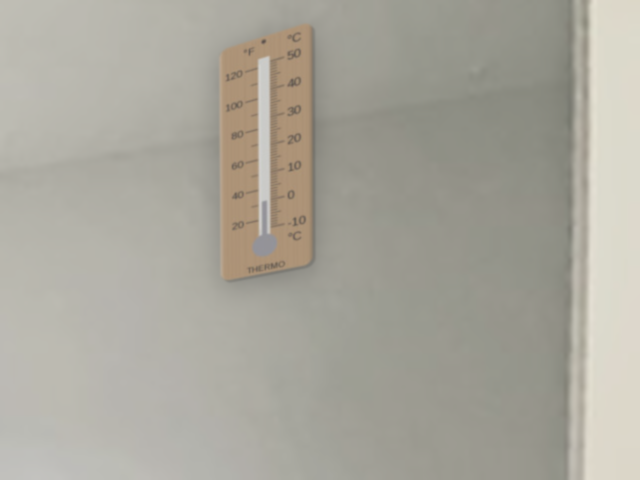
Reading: 0 °C
